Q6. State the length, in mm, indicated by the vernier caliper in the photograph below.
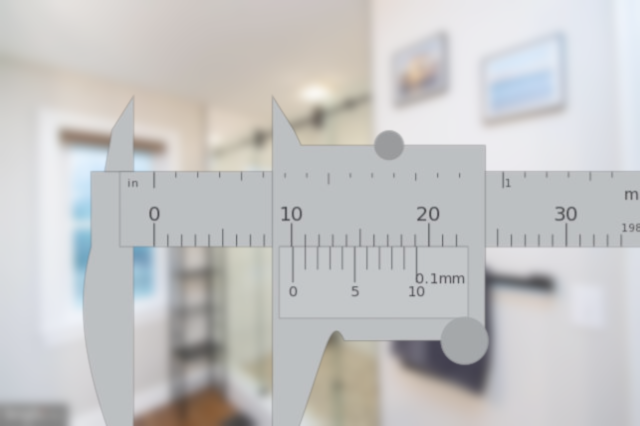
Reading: 10.1 mm
